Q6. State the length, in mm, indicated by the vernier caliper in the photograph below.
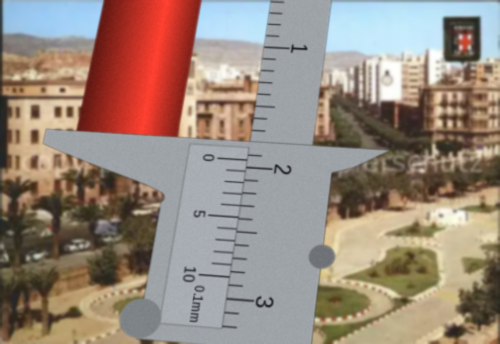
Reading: 19.4 mm
